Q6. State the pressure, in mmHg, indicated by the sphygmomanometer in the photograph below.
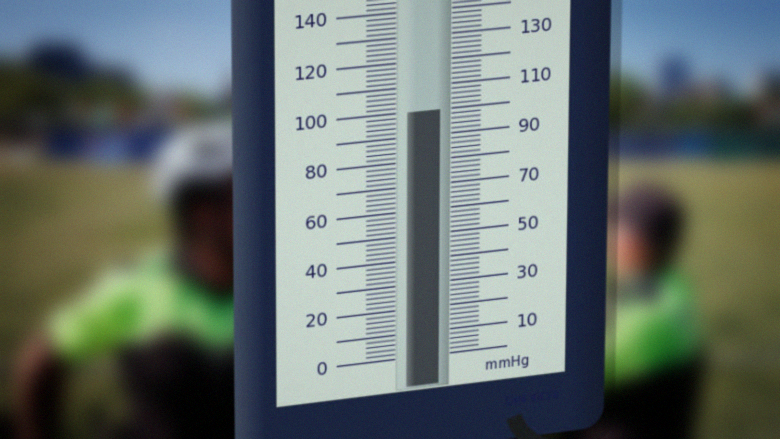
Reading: 100 mmHg
